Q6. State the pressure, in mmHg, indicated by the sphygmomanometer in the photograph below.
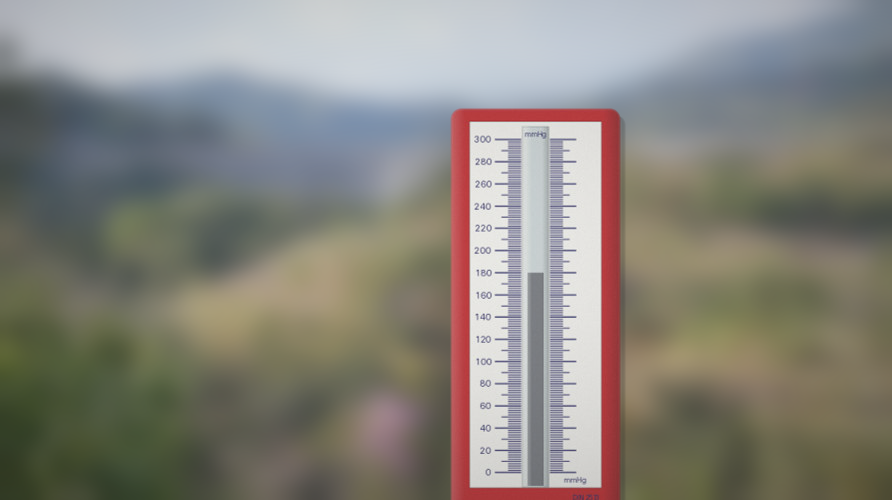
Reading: 180 mmHg
